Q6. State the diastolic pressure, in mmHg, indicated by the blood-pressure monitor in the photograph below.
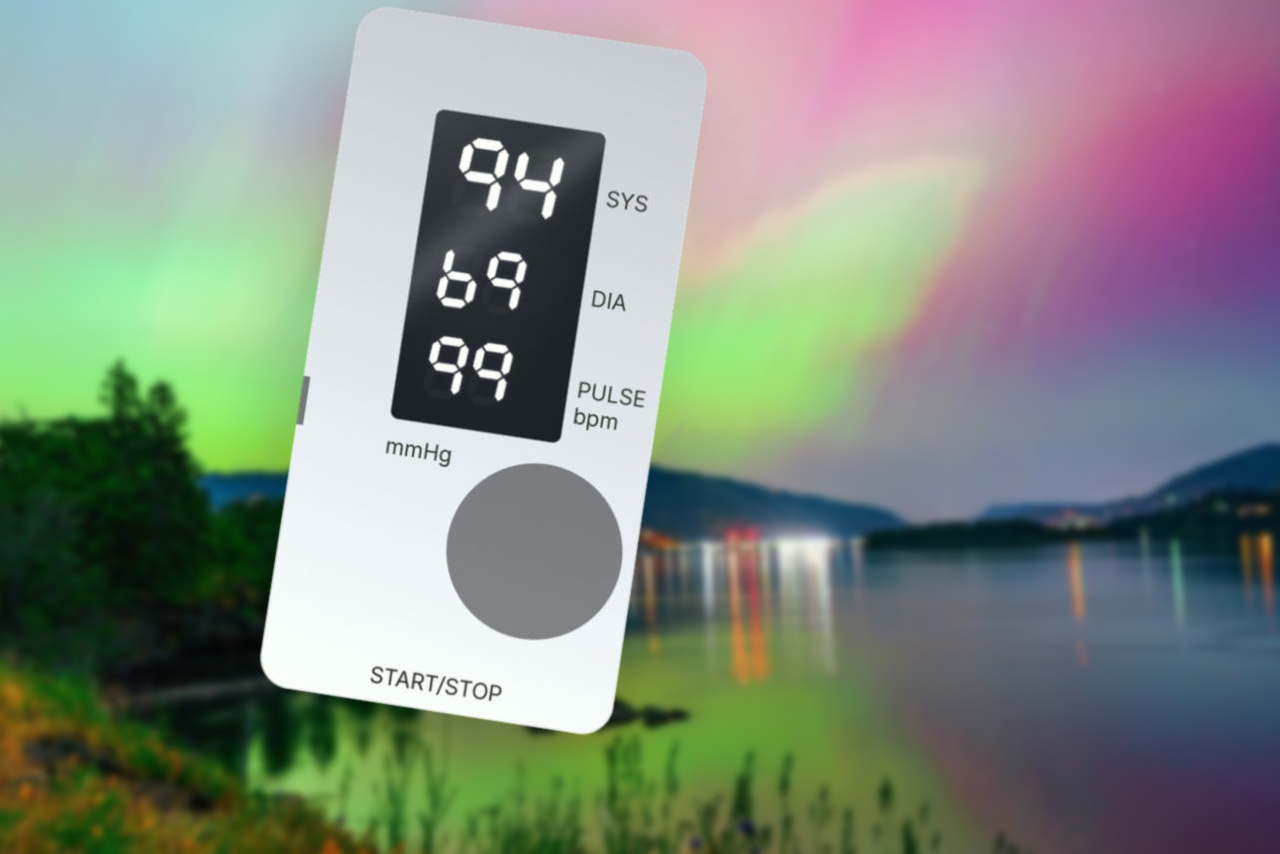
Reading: 69 mmHg
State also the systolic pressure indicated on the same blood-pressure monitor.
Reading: 94 mmHg
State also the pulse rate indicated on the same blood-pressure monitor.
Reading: 99 bpm
